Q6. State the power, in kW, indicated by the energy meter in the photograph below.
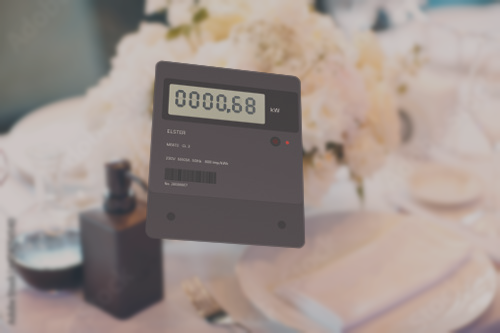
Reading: 0.68 kW
